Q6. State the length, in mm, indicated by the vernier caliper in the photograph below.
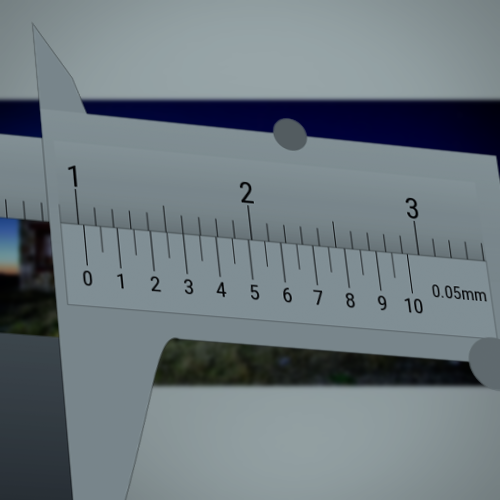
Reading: 10.3 mm
